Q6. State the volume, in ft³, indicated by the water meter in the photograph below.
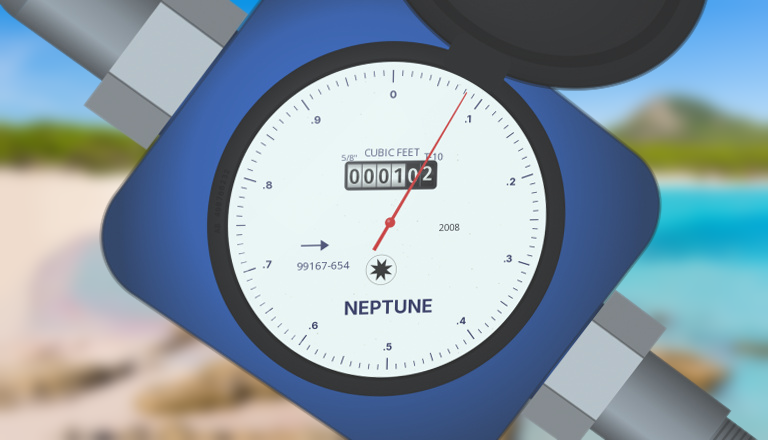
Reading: 102.08 ft³
